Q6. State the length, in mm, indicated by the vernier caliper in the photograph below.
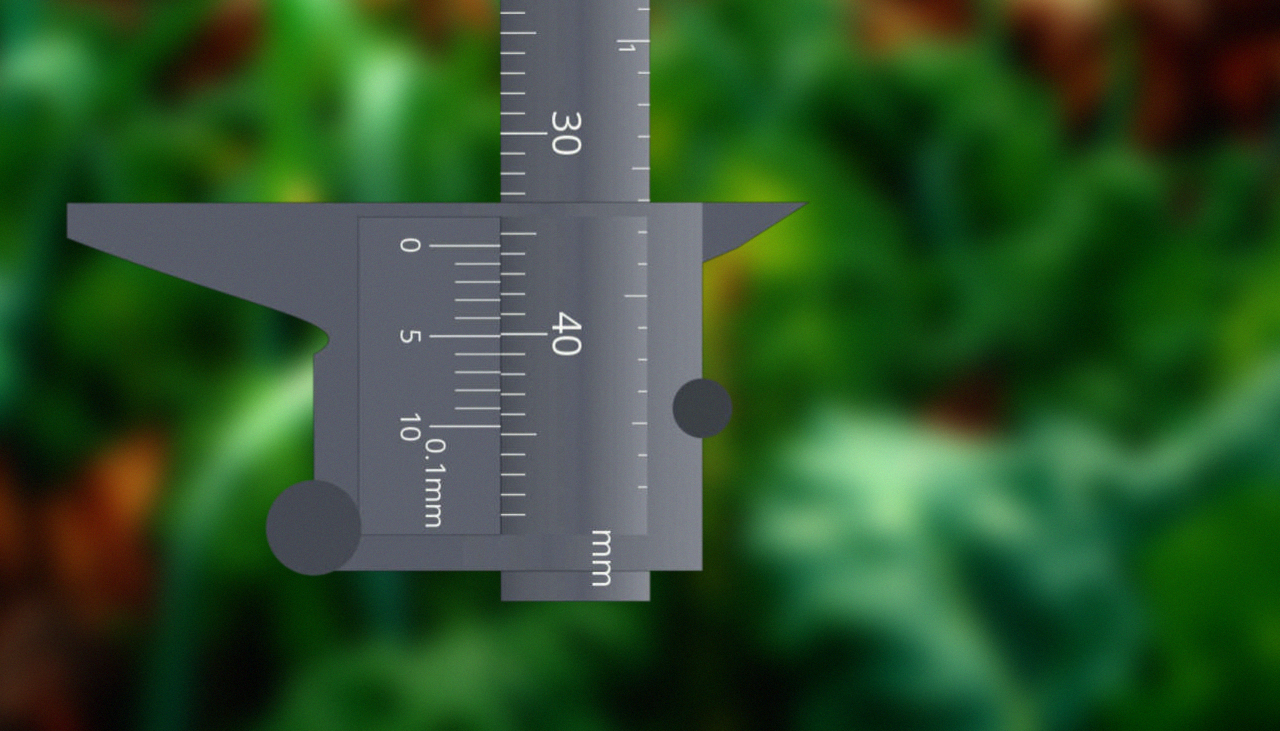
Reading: 35.6 mm
